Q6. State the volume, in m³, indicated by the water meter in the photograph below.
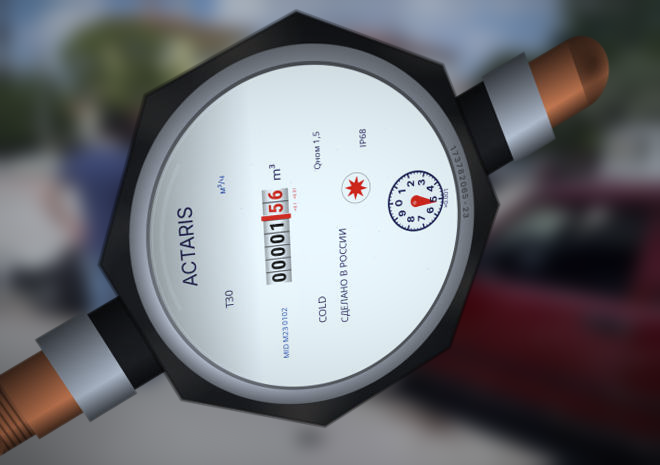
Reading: 1.565 m³
